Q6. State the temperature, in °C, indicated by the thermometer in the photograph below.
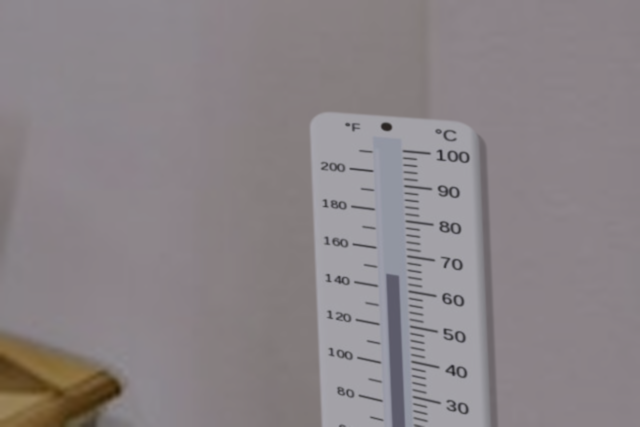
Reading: 64 °C
